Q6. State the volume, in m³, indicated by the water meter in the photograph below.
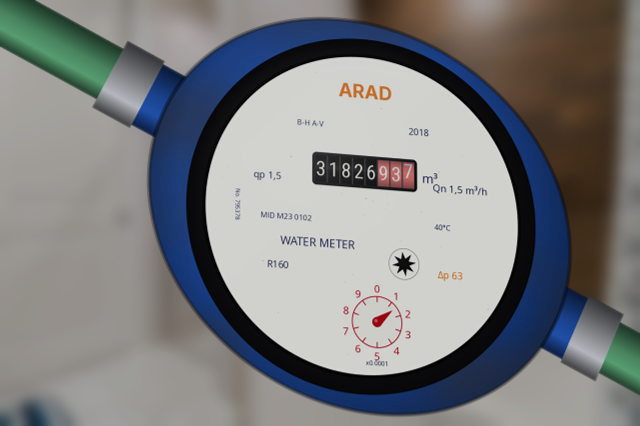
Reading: 31826.9371 m³
